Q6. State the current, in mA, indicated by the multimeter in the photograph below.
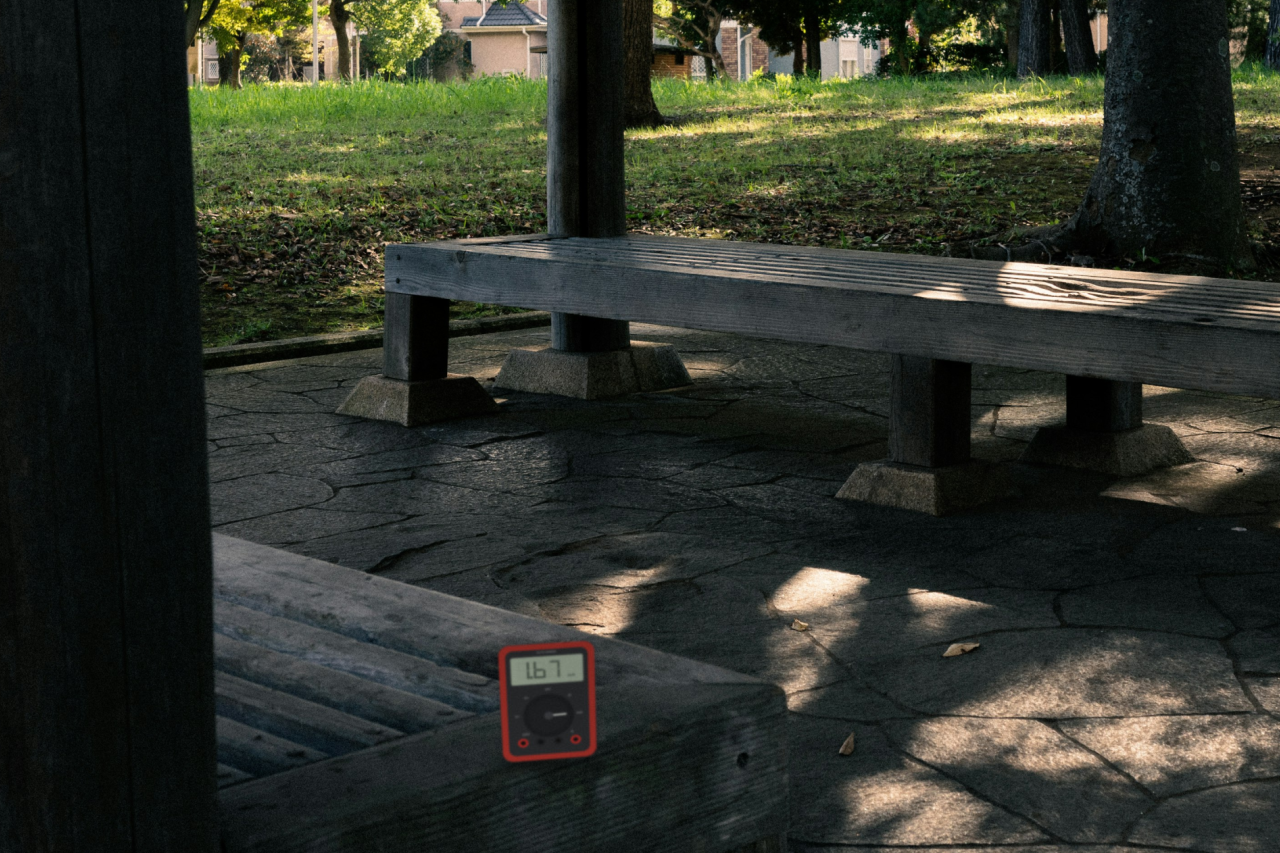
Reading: 1.67 mA
